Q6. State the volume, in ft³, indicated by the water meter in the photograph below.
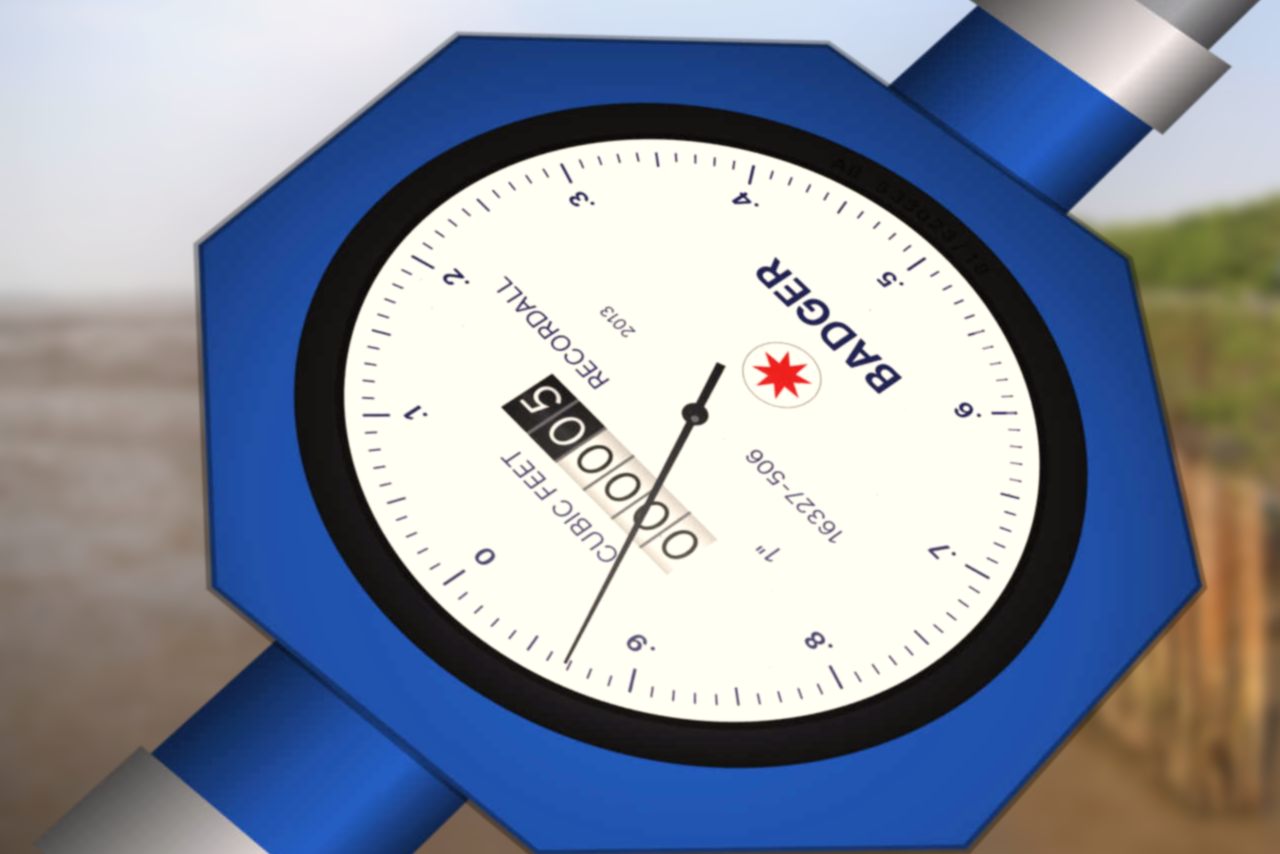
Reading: 4.93 ft³
